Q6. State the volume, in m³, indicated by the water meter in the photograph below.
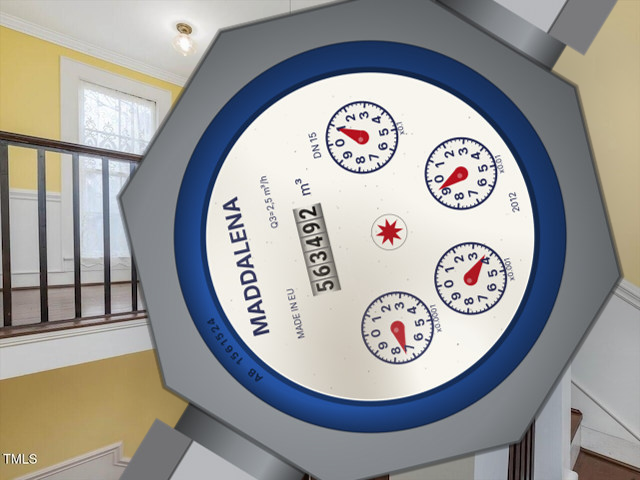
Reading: 563492.0937 m³
